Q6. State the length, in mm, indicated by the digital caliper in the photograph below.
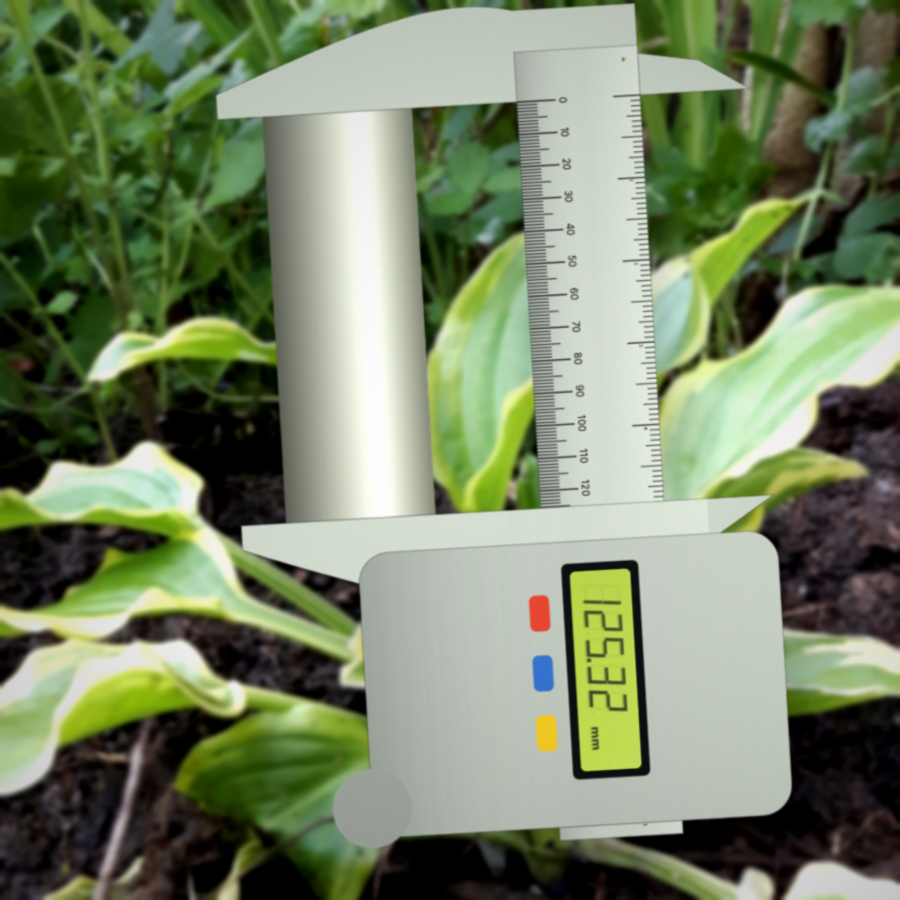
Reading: 125.32 mm
